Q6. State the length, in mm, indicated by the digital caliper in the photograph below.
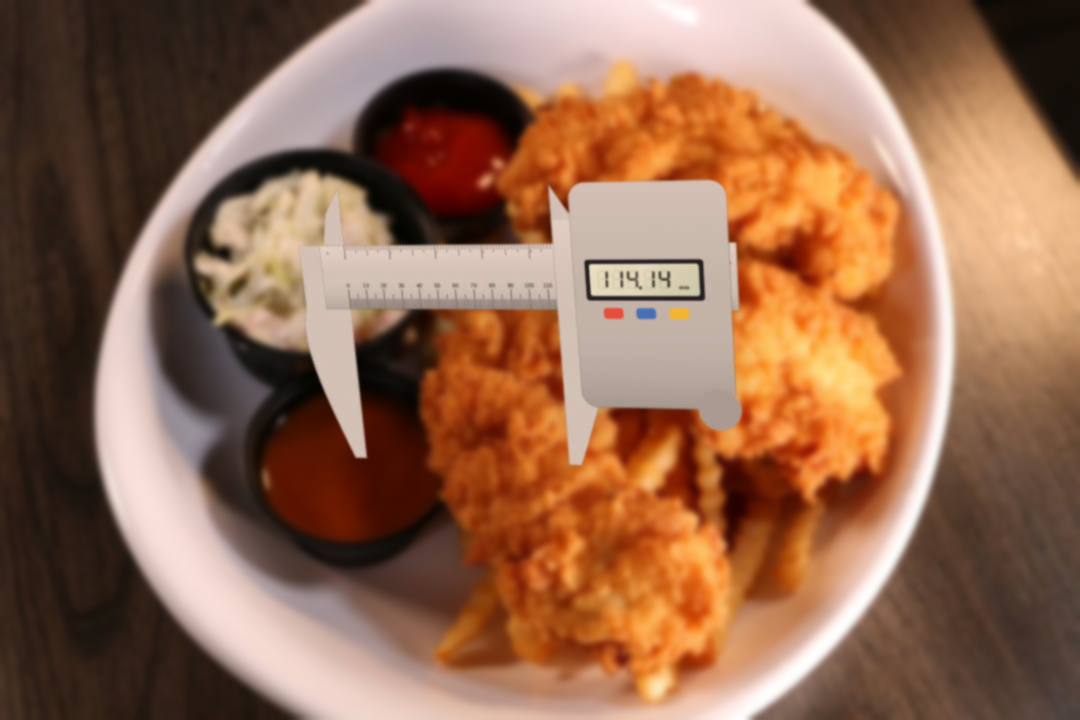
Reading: 114.14 mm
